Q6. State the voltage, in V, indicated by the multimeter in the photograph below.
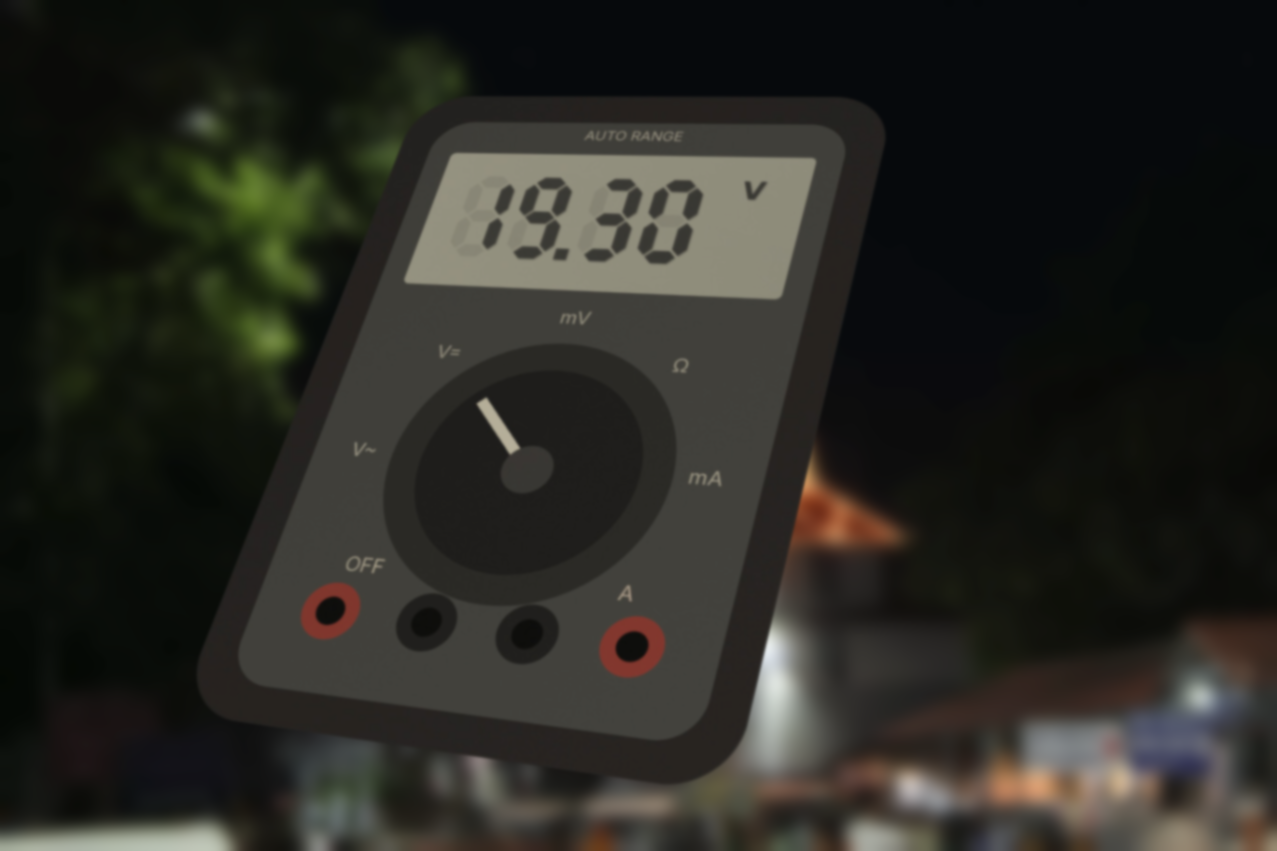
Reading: 19.30 V
